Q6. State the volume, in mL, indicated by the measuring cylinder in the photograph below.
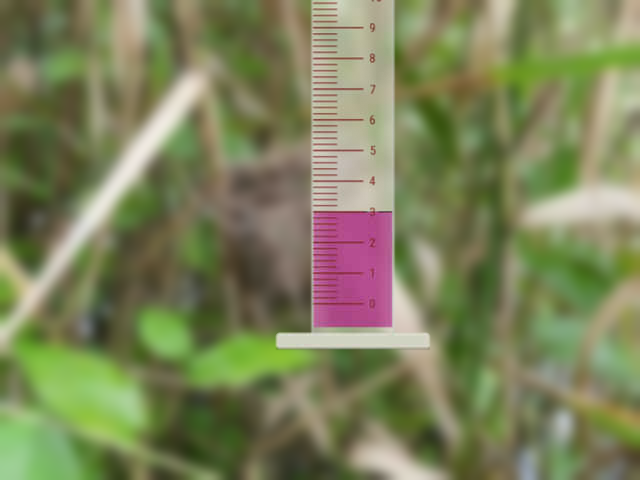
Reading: 3 mL
